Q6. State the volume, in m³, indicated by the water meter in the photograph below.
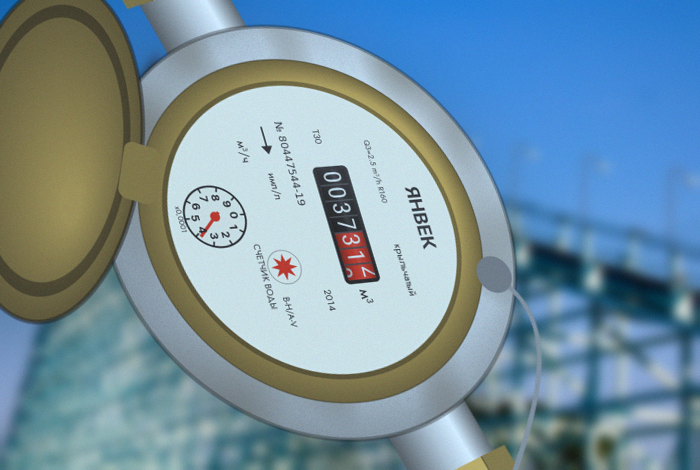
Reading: 37.3123 m³
